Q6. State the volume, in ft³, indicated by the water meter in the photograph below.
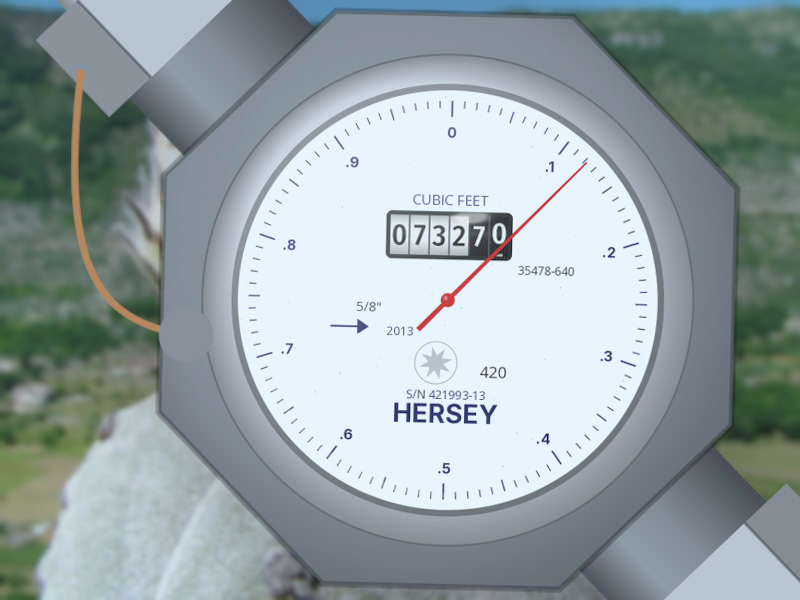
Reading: 73270.12 ft³
